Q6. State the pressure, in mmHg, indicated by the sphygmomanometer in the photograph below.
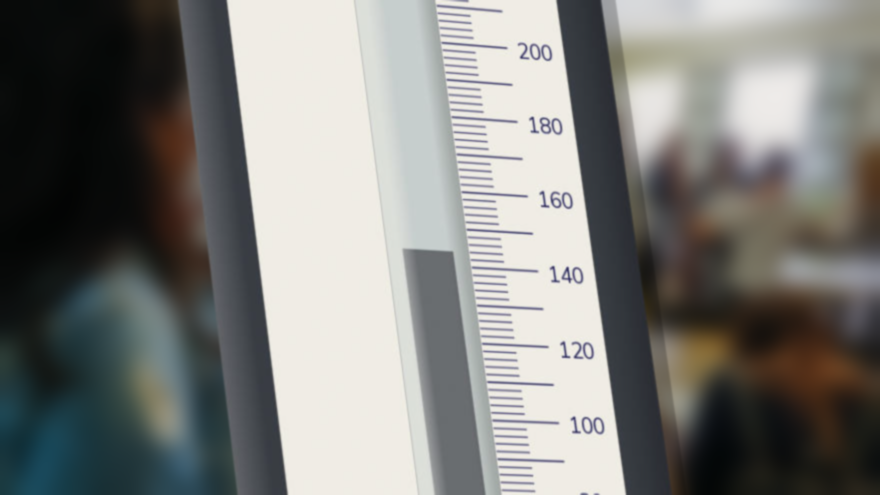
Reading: 144 mmHg
